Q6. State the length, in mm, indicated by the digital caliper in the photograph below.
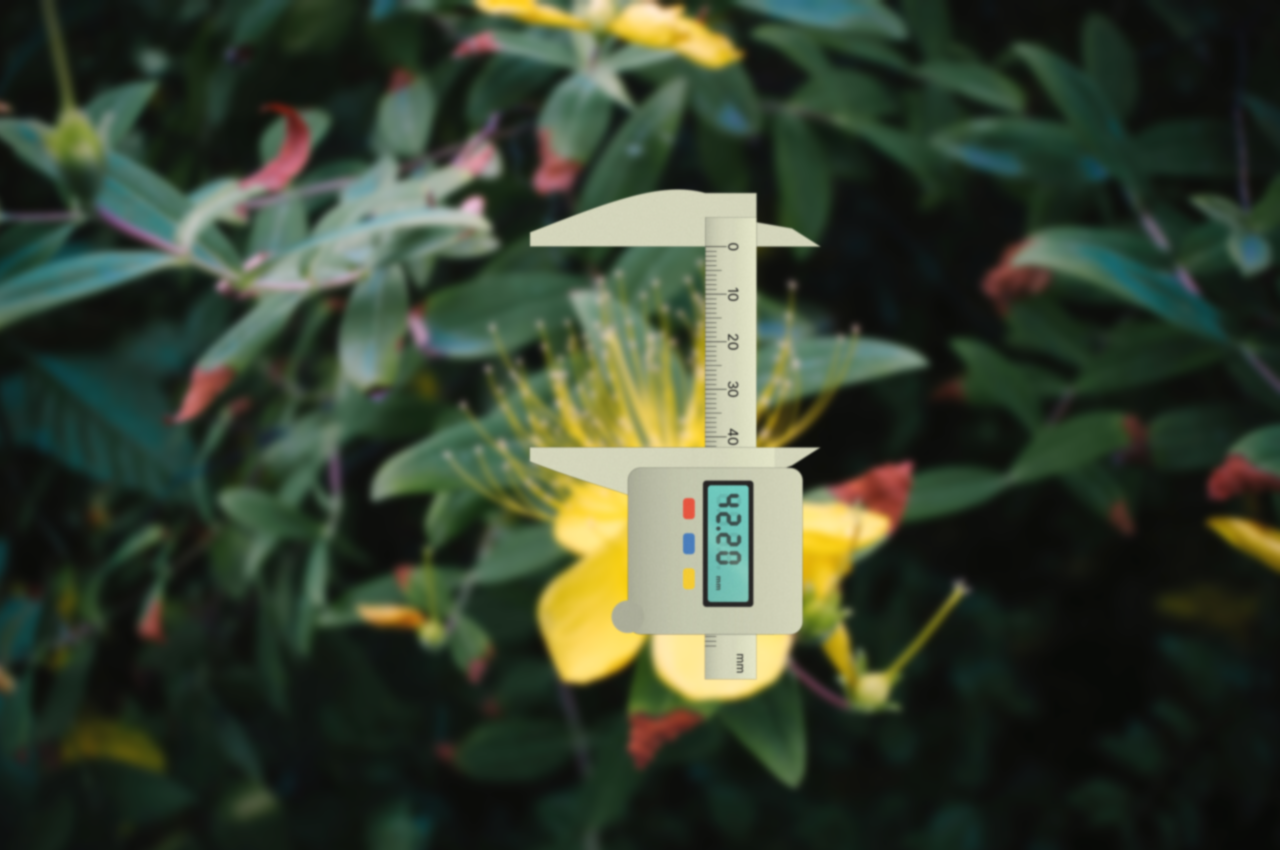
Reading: 42.20 mm
